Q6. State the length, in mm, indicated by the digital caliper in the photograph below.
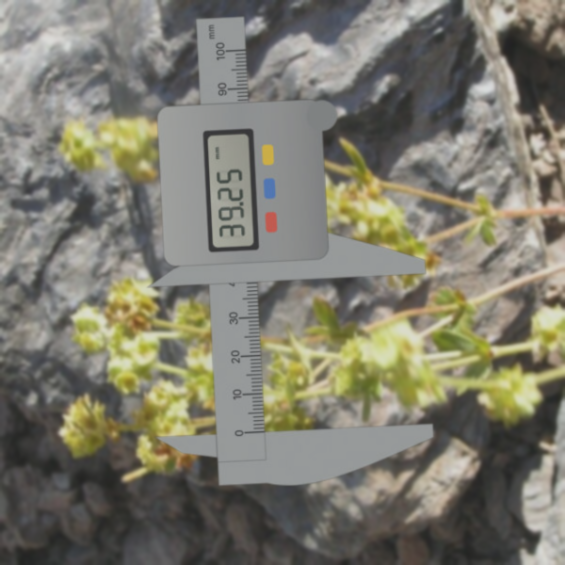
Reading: 39.25 mm
